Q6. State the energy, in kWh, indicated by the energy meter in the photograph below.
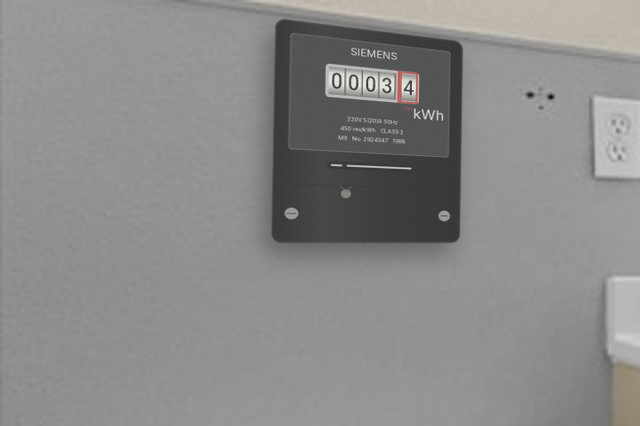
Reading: 3.4 kWh
